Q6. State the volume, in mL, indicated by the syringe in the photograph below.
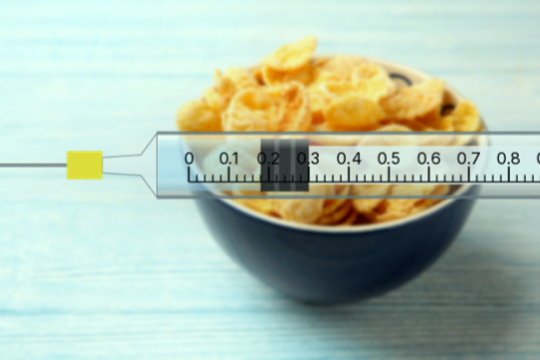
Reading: 0.18 mL
